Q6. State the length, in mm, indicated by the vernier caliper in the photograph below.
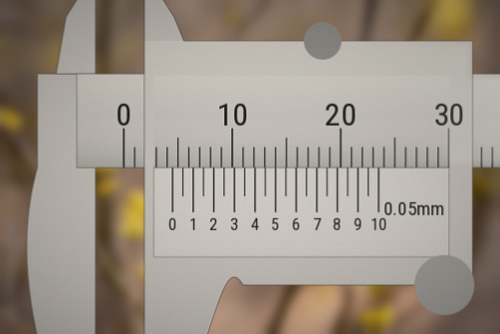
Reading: 4.5 mm
